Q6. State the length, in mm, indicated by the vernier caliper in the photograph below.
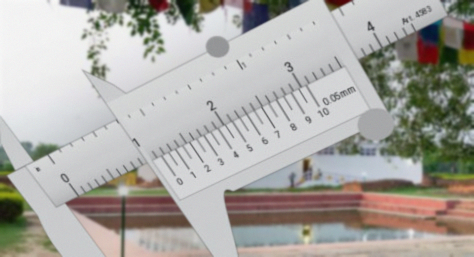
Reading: 11.6 mm
